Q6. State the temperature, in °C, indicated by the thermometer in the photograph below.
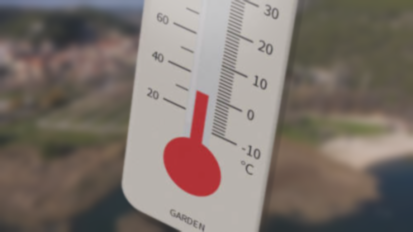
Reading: 0 °C
